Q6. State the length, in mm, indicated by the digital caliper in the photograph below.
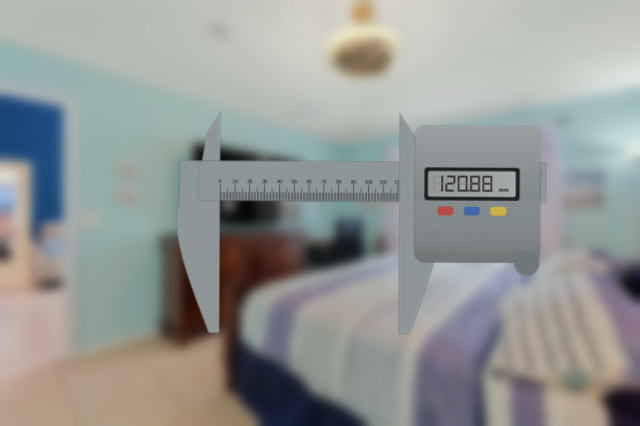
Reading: 120.88 mm
